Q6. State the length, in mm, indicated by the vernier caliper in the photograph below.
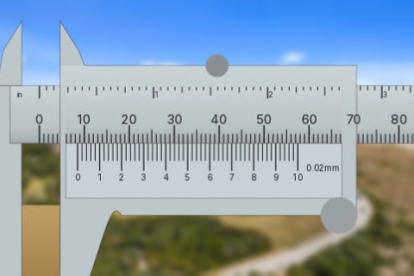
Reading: 8.5 mm
